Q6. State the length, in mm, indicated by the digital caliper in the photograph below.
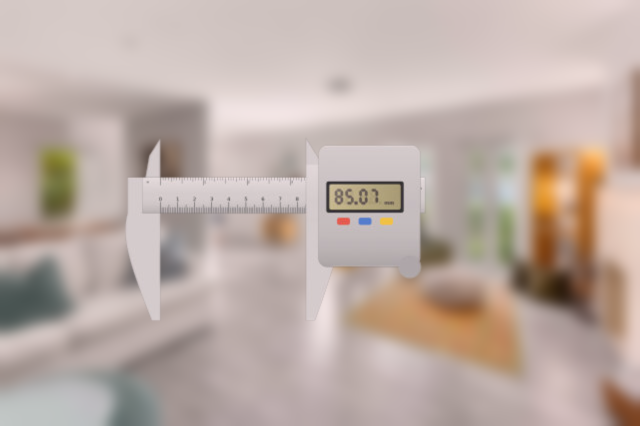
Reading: 85.07 mm
